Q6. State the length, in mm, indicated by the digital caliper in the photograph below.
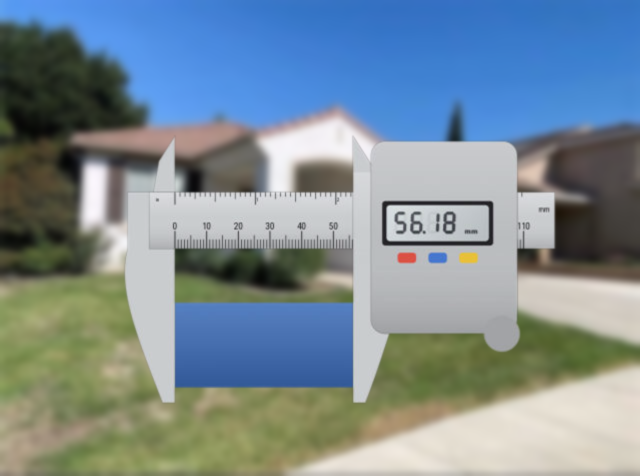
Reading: 56.18 mm
